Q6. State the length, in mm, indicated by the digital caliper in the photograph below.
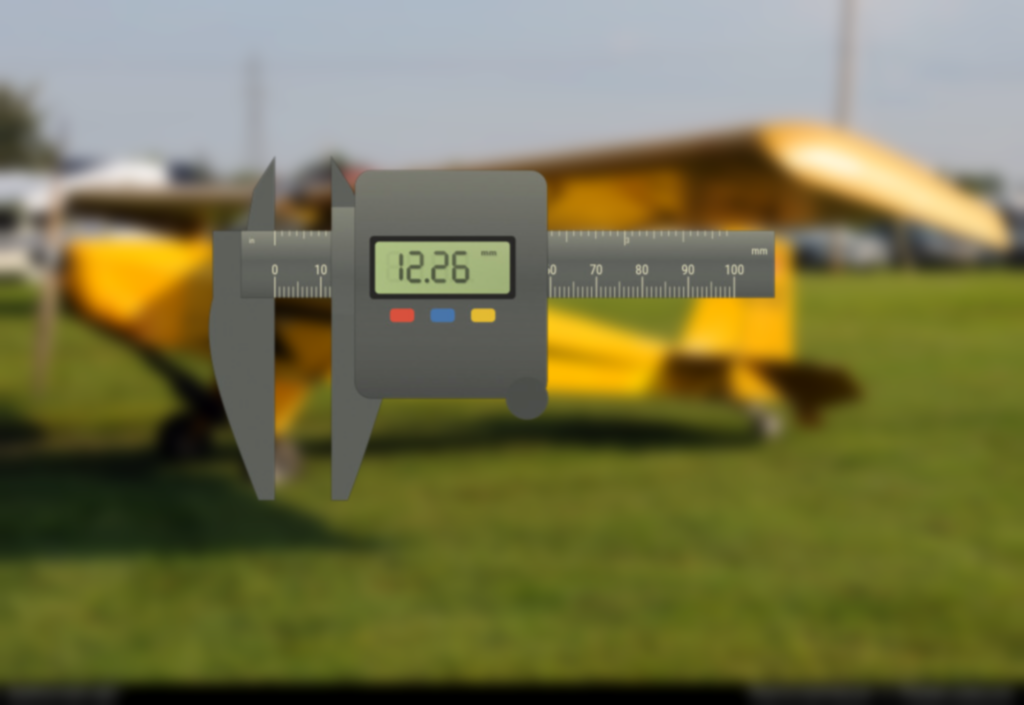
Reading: 12.26 mm
